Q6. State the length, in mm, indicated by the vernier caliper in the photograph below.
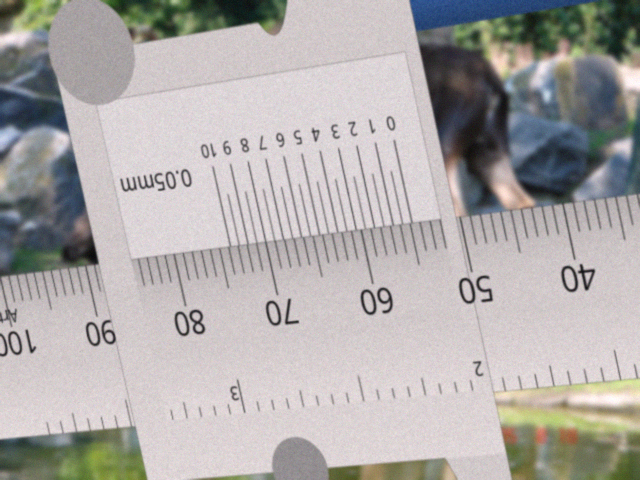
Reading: 54.8 mm
